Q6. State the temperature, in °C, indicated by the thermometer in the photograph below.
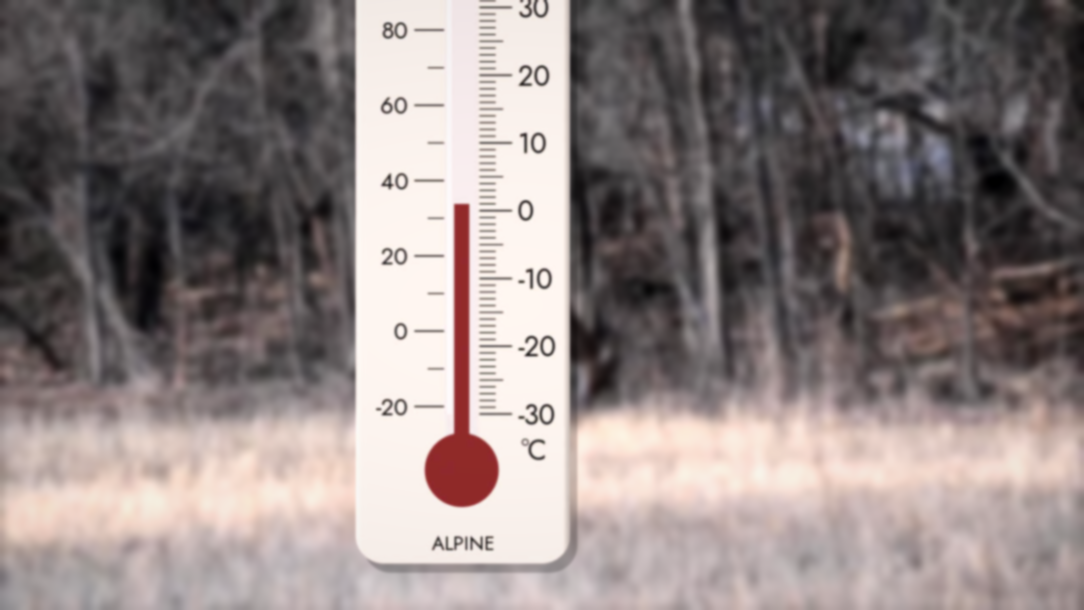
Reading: 1 °C
